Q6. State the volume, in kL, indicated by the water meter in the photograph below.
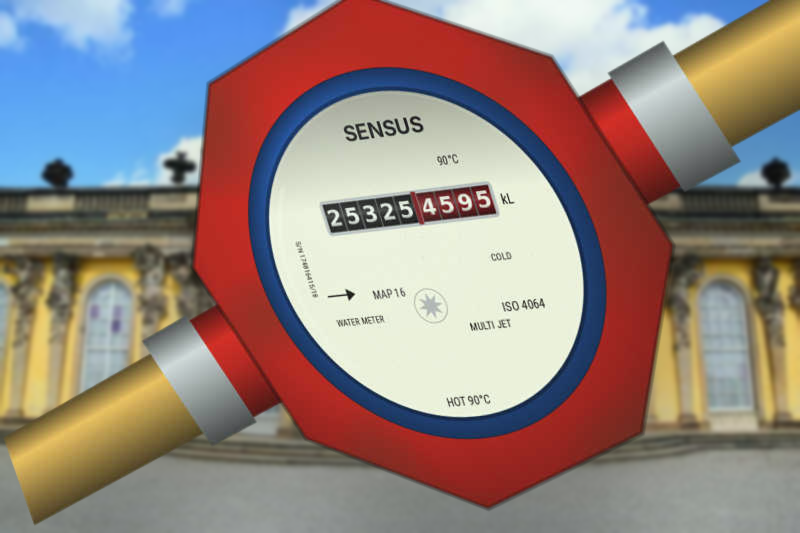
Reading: 25325.4595 kL
